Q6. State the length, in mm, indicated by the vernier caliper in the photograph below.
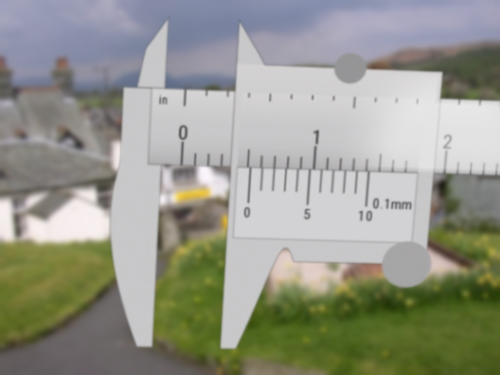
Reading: 5.2 mm
